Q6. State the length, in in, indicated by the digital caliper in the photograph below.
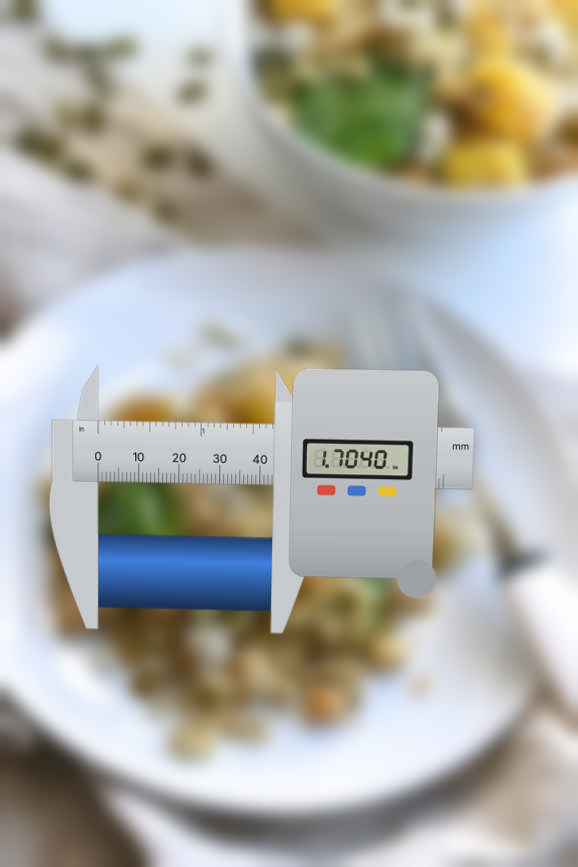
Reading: 1.7040 in
